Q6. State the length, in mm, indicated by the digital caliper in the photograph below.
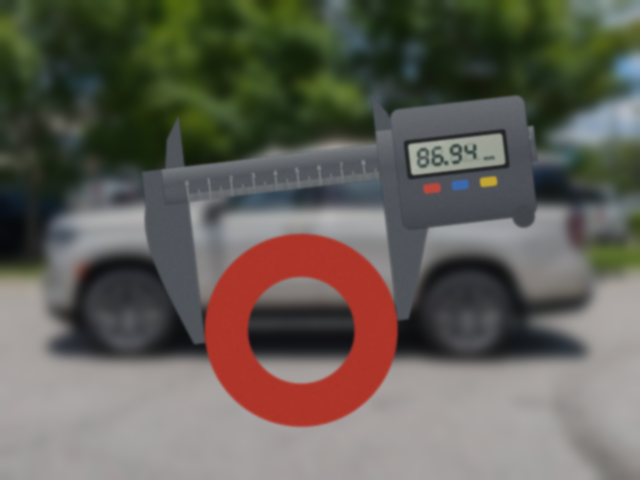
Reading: 86.94 mm
